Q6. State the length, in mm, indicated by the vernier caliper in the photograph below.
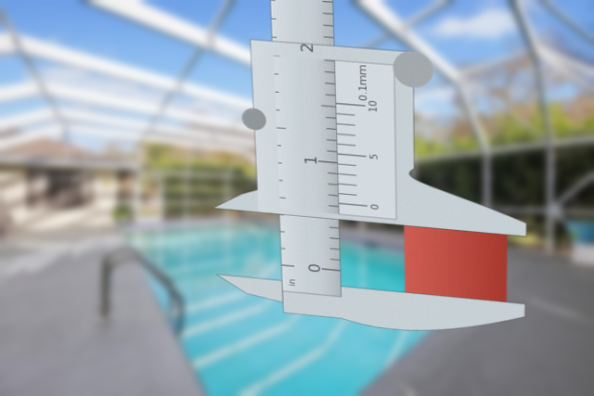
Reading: 6.3 mm
